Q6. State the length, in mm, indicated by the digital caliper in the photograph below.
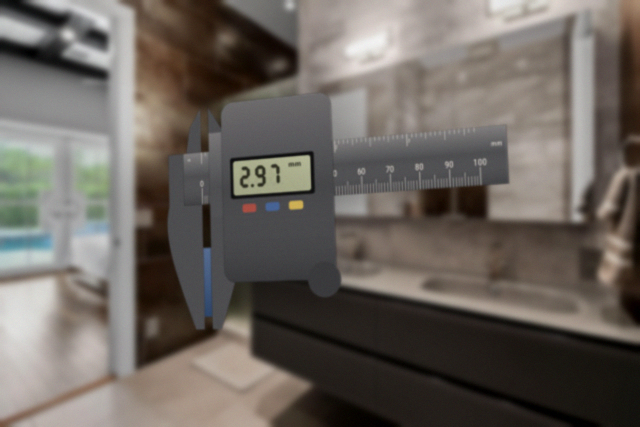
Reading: 2.97 mm
